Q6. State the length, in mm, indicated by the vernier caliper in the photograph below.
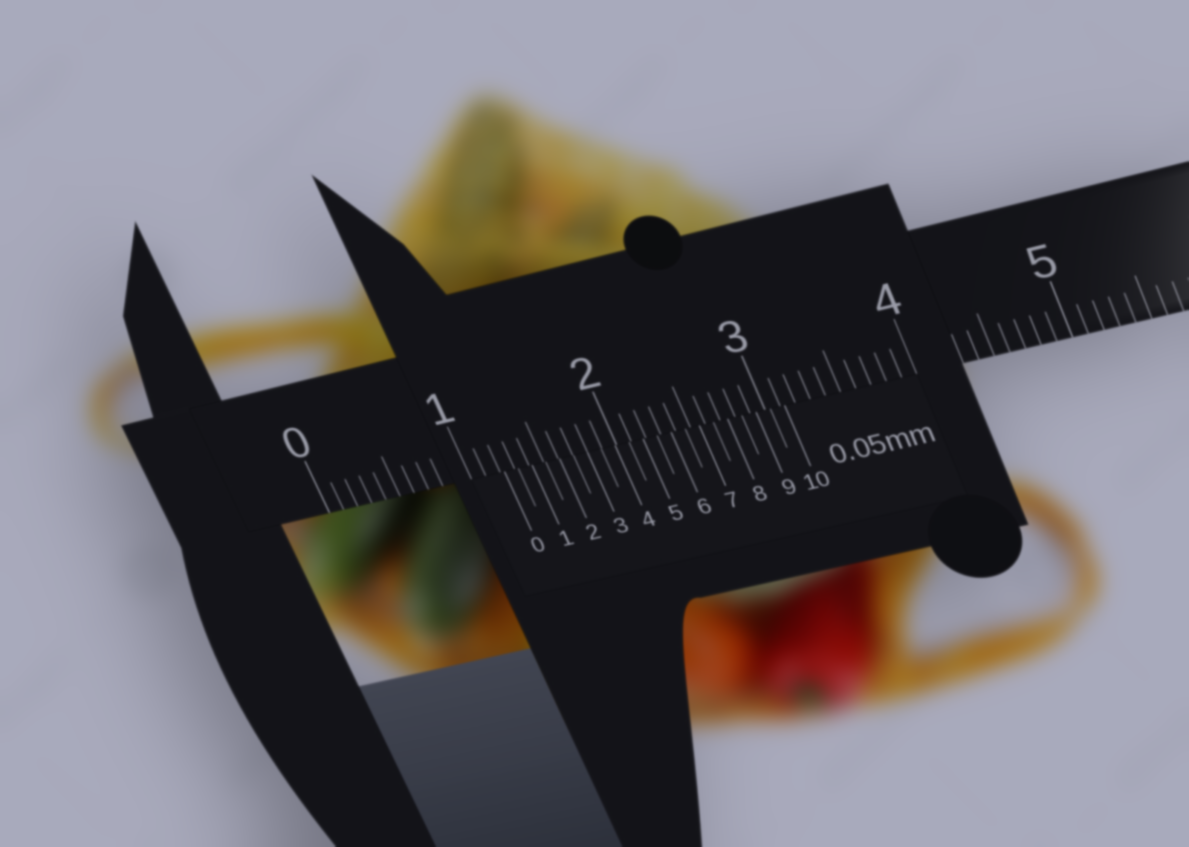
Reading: 12.3 mm
